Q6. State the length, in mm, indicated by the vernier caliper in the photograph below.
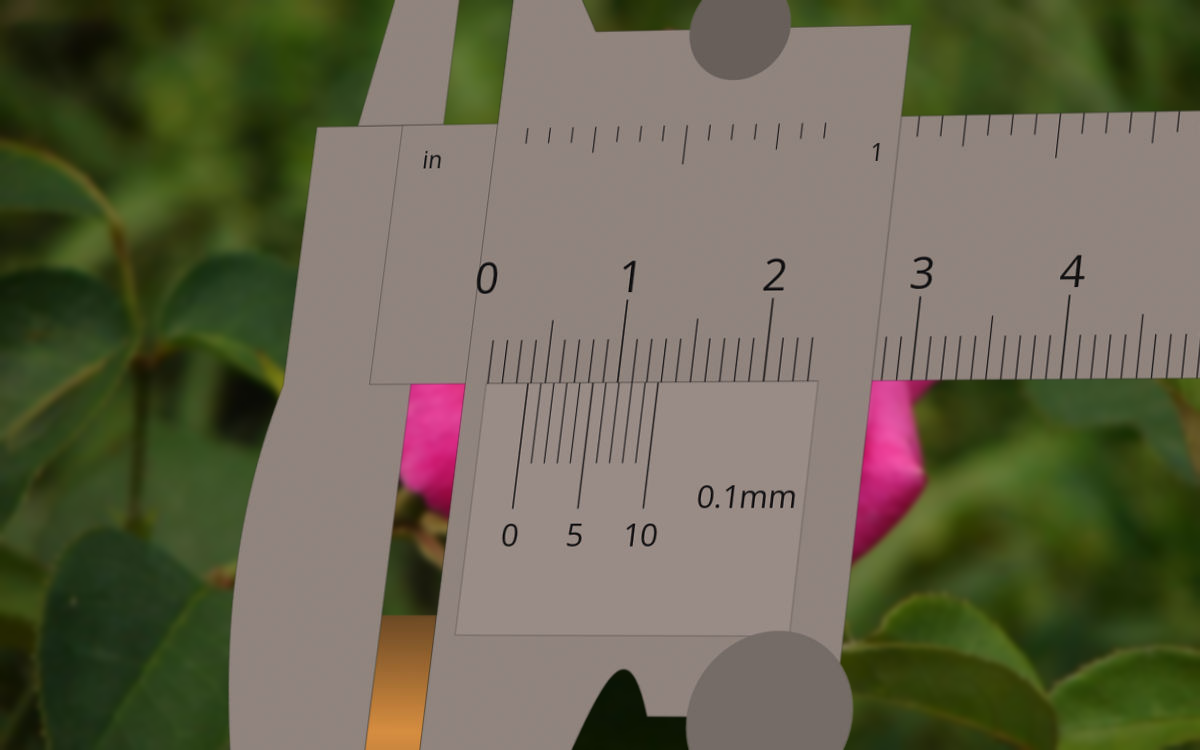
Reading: 3.8 mm
